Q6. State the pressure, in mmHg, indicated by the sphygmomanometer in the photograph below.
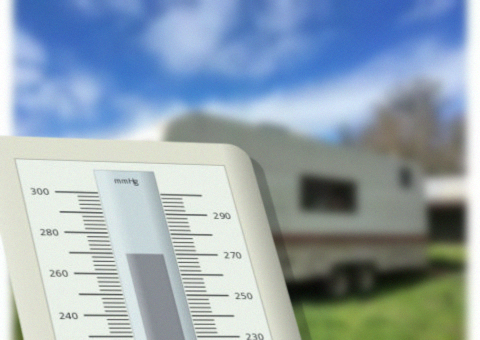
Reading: 270 mmHg
